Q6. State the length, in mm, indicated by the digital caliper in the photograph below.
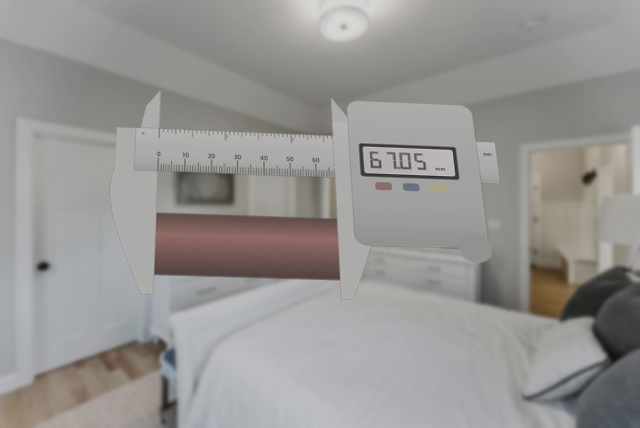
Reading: 67.05 mm
